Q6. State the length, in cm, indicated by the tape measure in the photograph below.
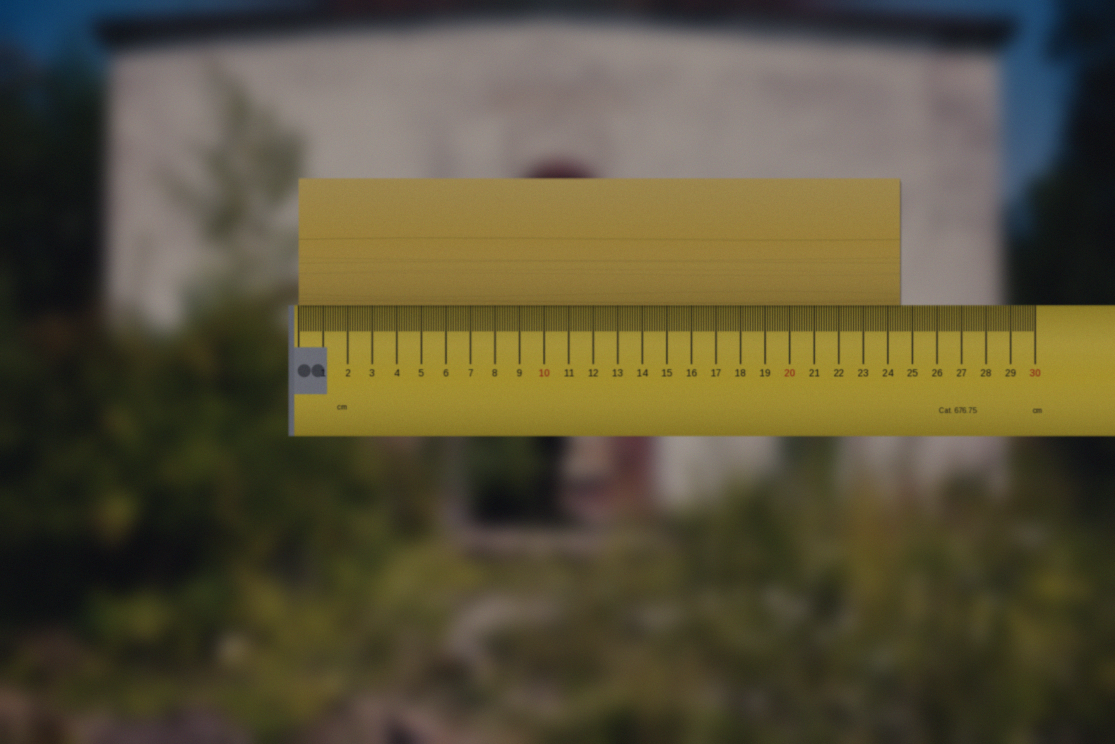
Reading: 24.5 cm
